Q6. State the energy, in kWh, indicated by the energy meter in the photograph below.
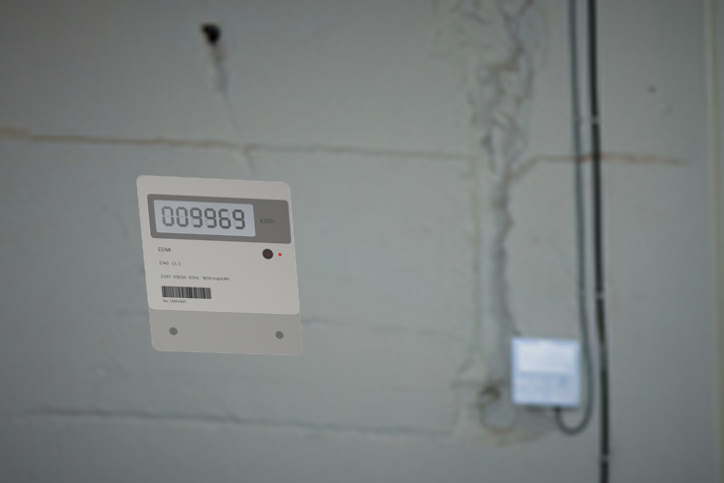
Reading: 9969 kWh
